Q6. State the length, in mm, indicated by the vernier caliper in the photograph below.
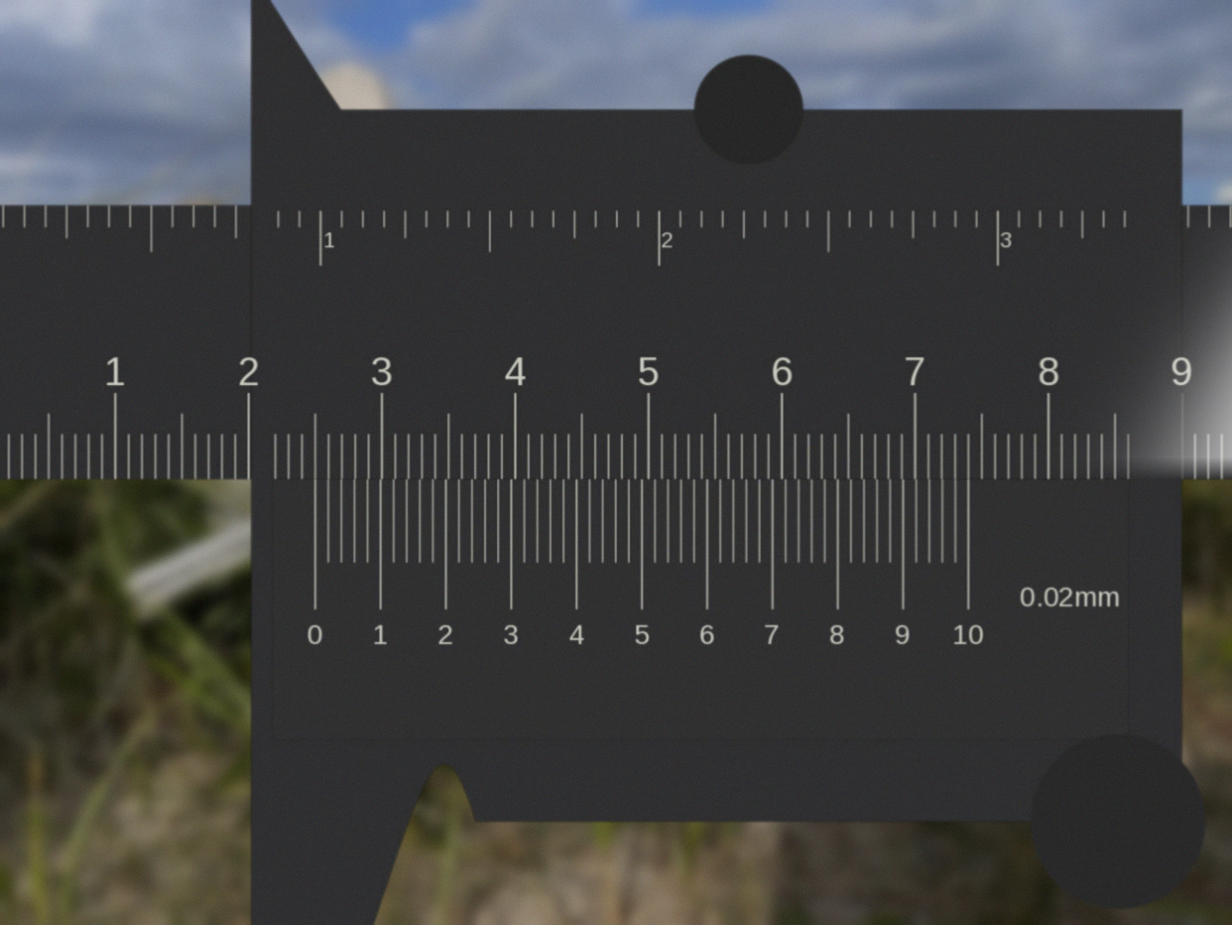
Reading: 25.0 mm
